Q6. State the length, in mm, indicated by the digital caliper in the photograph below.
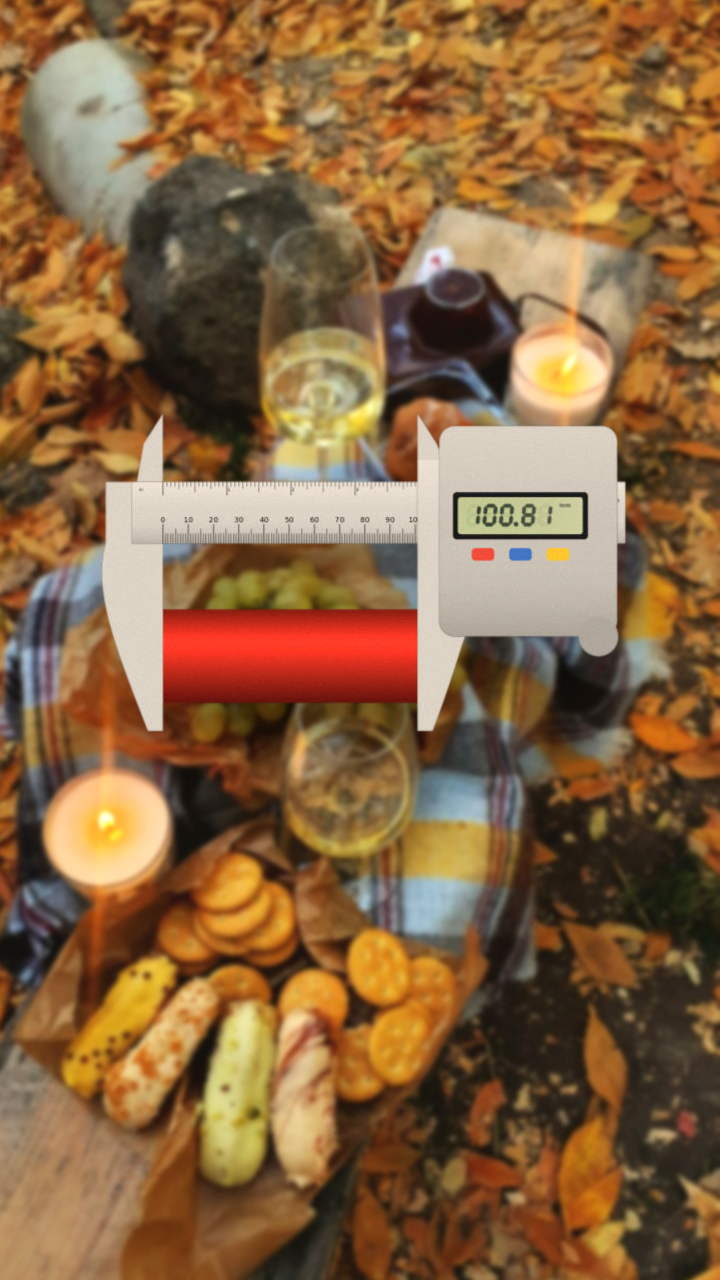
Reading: 100.81 mm
